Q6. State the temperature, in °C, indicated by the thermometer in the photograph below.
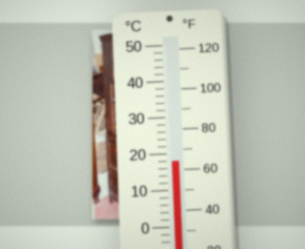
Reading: 18 °C
